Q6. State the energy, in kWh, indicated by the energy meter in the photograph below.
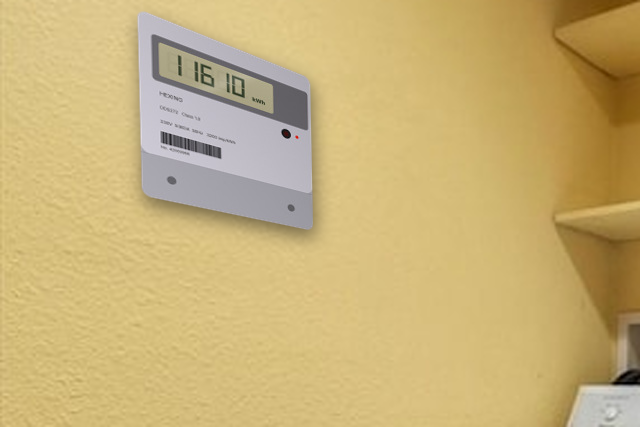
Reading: 11610 kWh
